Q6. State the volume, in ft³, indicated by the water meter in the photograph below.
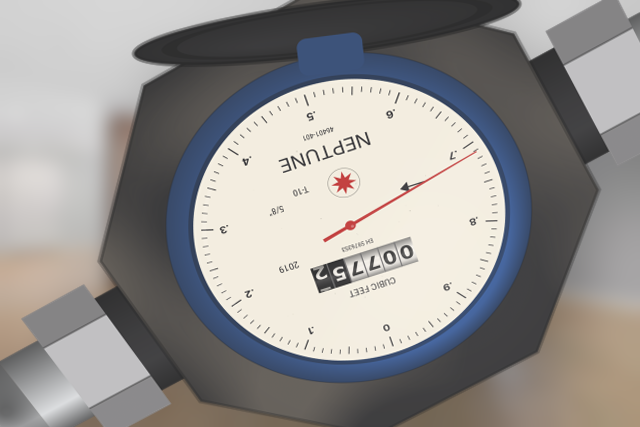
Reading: 7751.71 ft³
